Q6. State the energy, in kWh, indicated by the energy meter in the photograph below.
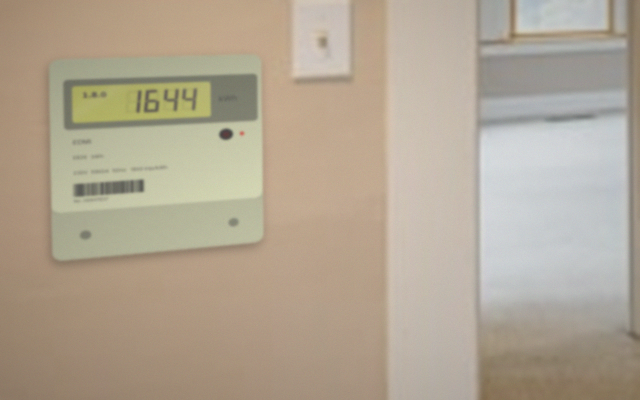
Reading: 1644 kWh
